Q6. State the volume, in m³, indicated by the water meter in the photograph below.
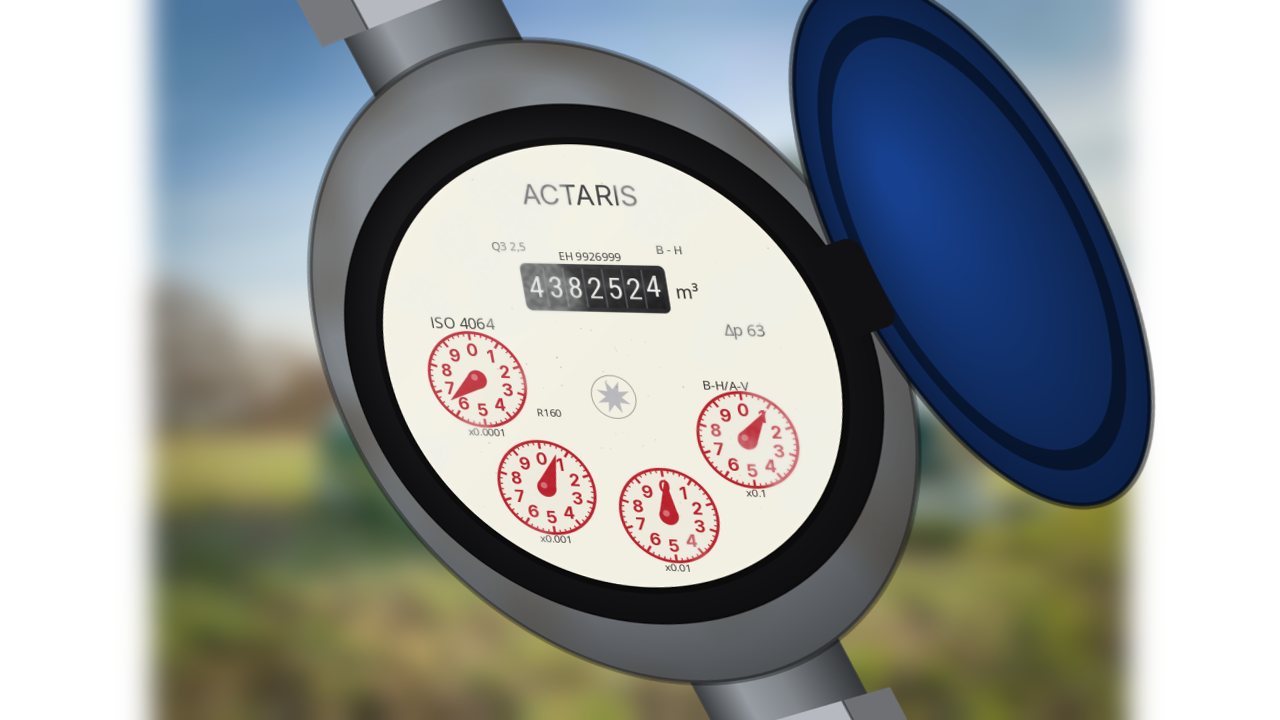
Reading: 4382524.1006 m³
